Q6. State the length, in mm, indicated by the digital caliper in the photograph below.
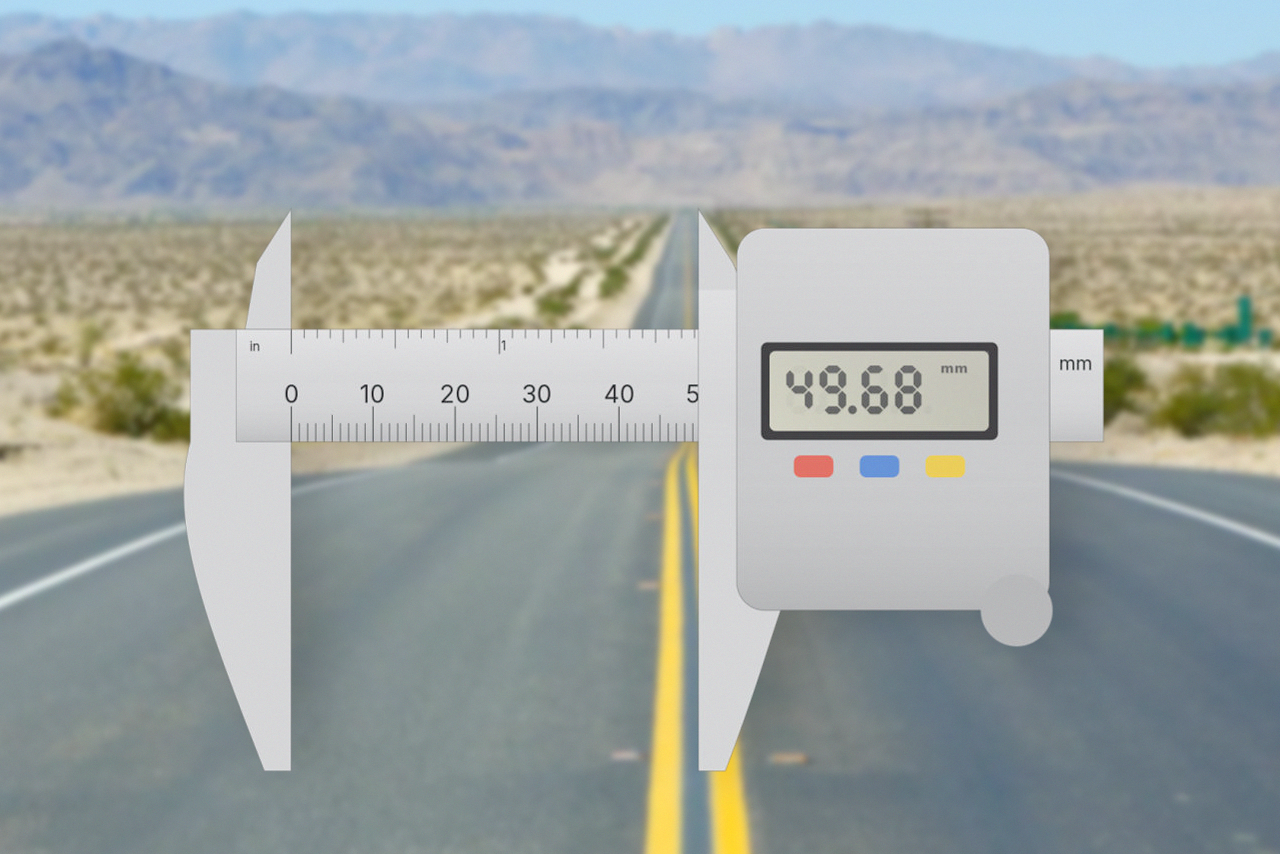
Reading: 49.68 mm
